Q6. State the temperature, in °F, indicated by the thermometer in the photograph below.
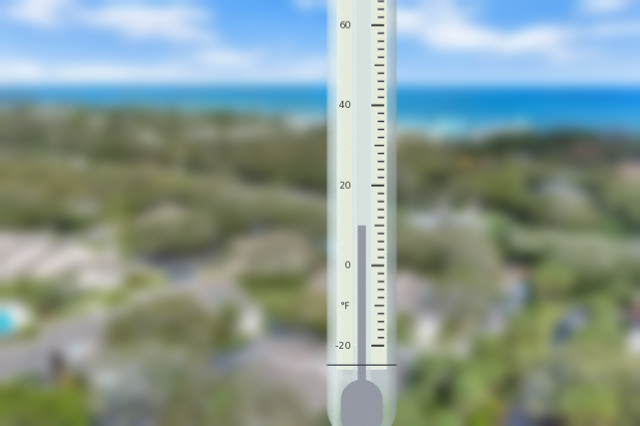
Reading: 10 °F
